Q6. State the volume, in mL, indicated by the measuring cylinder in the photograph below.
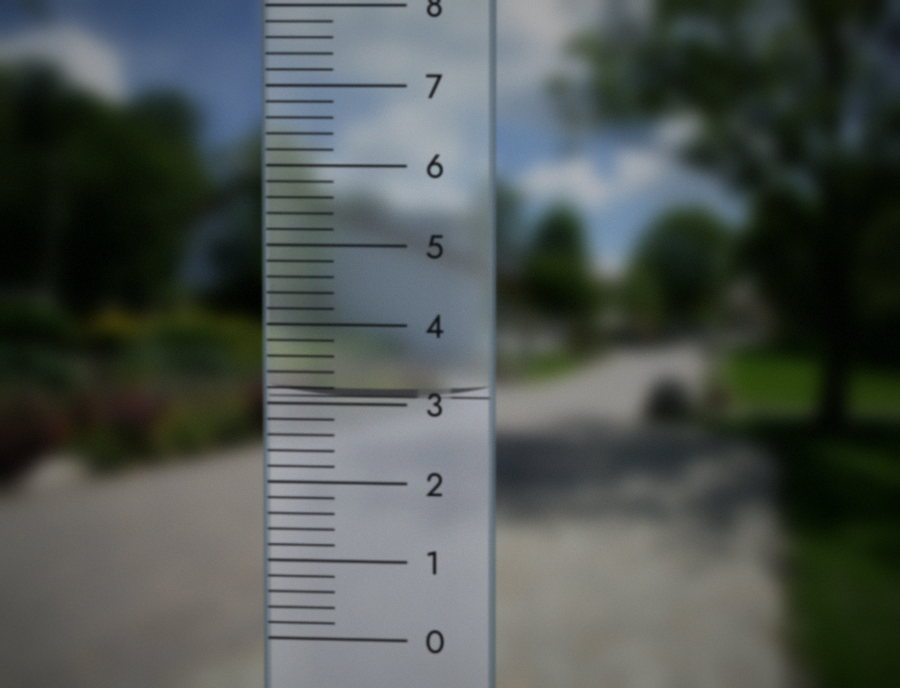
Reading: 3.1 mL
